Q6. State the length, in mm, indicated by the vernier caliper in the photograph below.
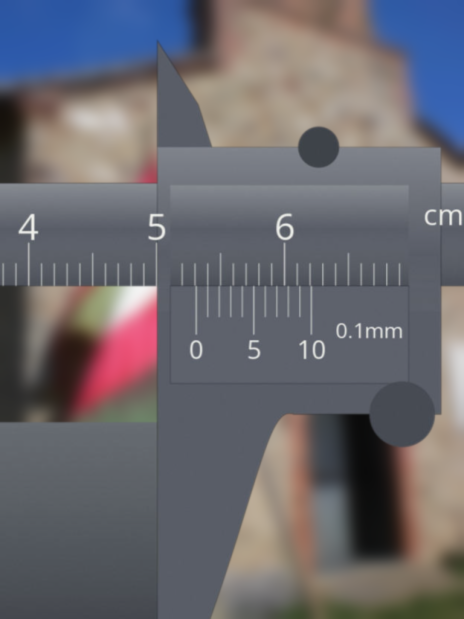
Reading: 53.1 mm
